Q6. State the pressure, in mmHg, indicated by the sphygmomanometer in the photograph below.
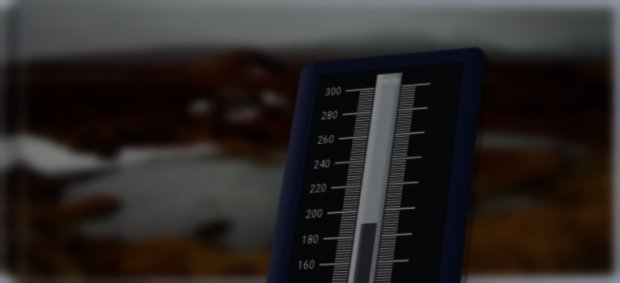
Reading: 190 mmHg
